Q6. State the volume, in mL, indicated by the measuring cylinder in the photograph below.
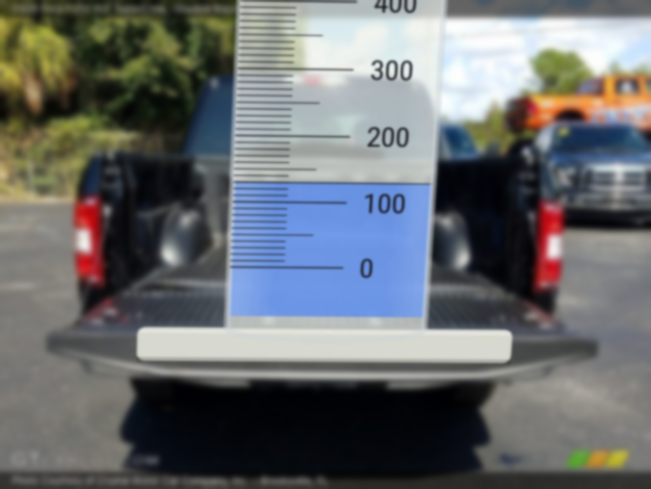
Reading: 130 mL
